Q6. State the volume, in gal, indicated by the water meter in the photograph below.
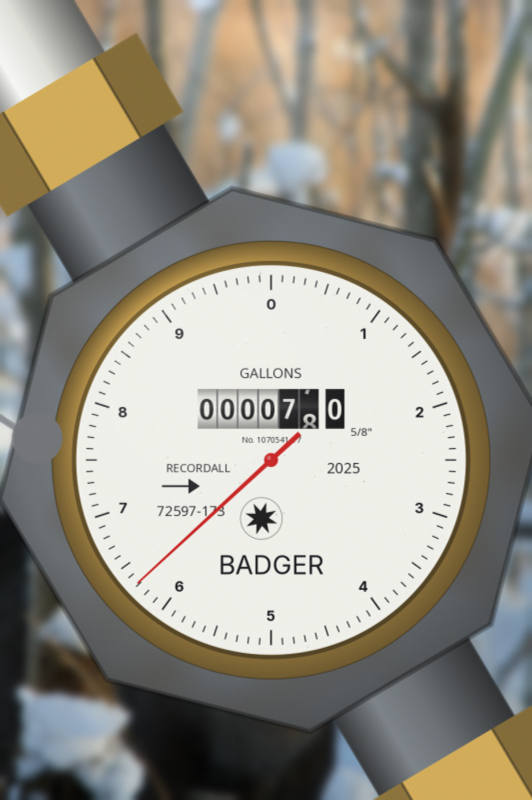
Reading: 776.3 gal
